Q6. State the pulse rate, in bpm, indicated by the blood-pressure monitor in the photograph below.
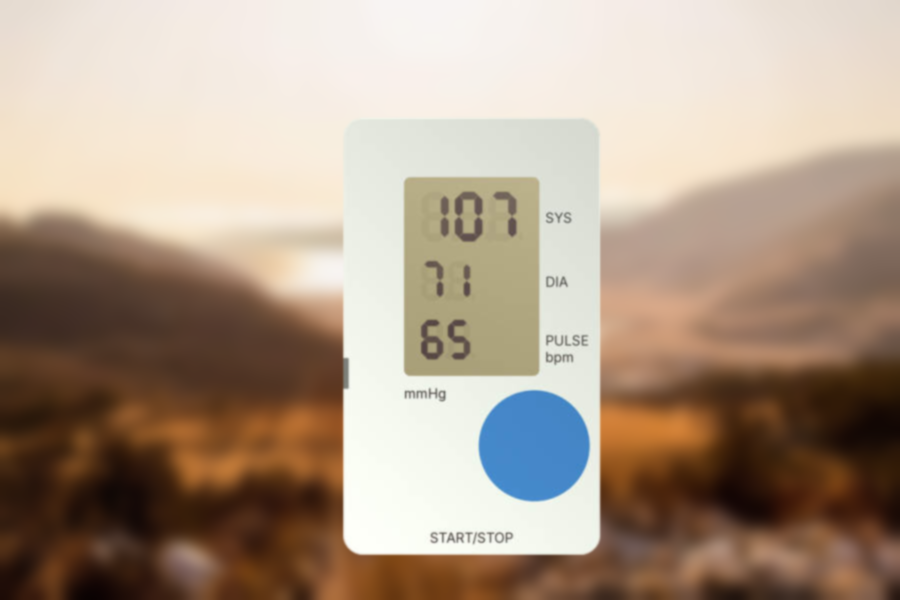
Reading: 65 bpm
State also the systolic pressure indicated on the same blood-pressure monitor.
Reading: 107 mmHg
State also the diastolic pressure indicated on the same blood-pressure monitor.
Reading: 71 mmHg
